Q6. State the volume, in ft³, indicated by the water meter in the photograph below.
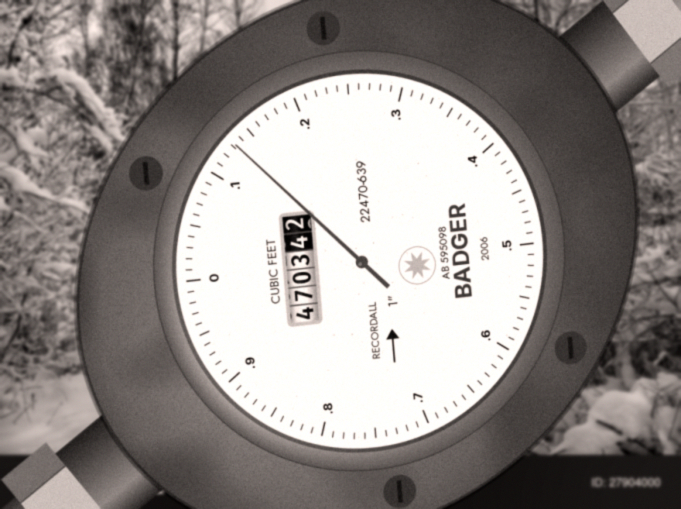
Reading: 470342.13 ft³
